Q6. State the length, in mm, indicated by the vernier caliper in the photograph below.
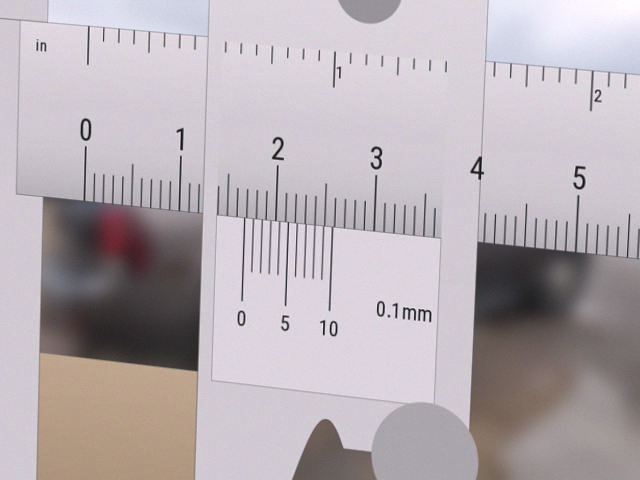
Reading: 16.8 mm
